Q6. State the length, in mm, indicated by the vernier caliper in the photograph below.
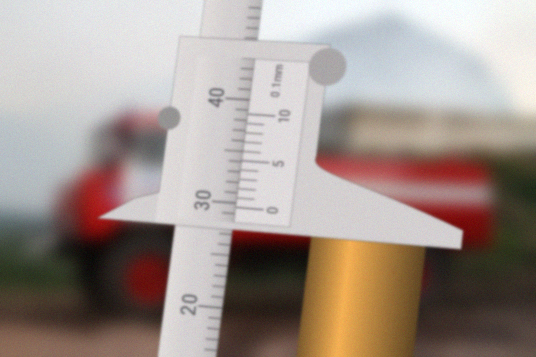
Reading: 29.6 mm
